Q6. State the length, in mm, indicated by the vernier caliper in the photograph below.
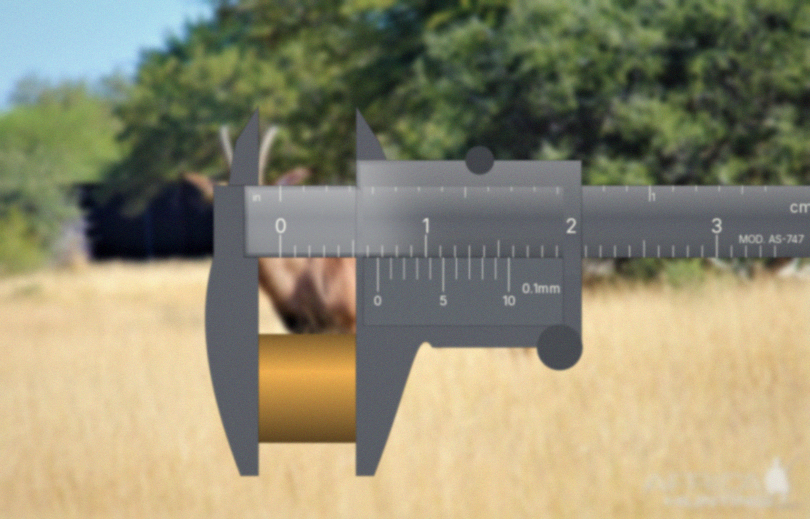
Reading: 6.7 mm
